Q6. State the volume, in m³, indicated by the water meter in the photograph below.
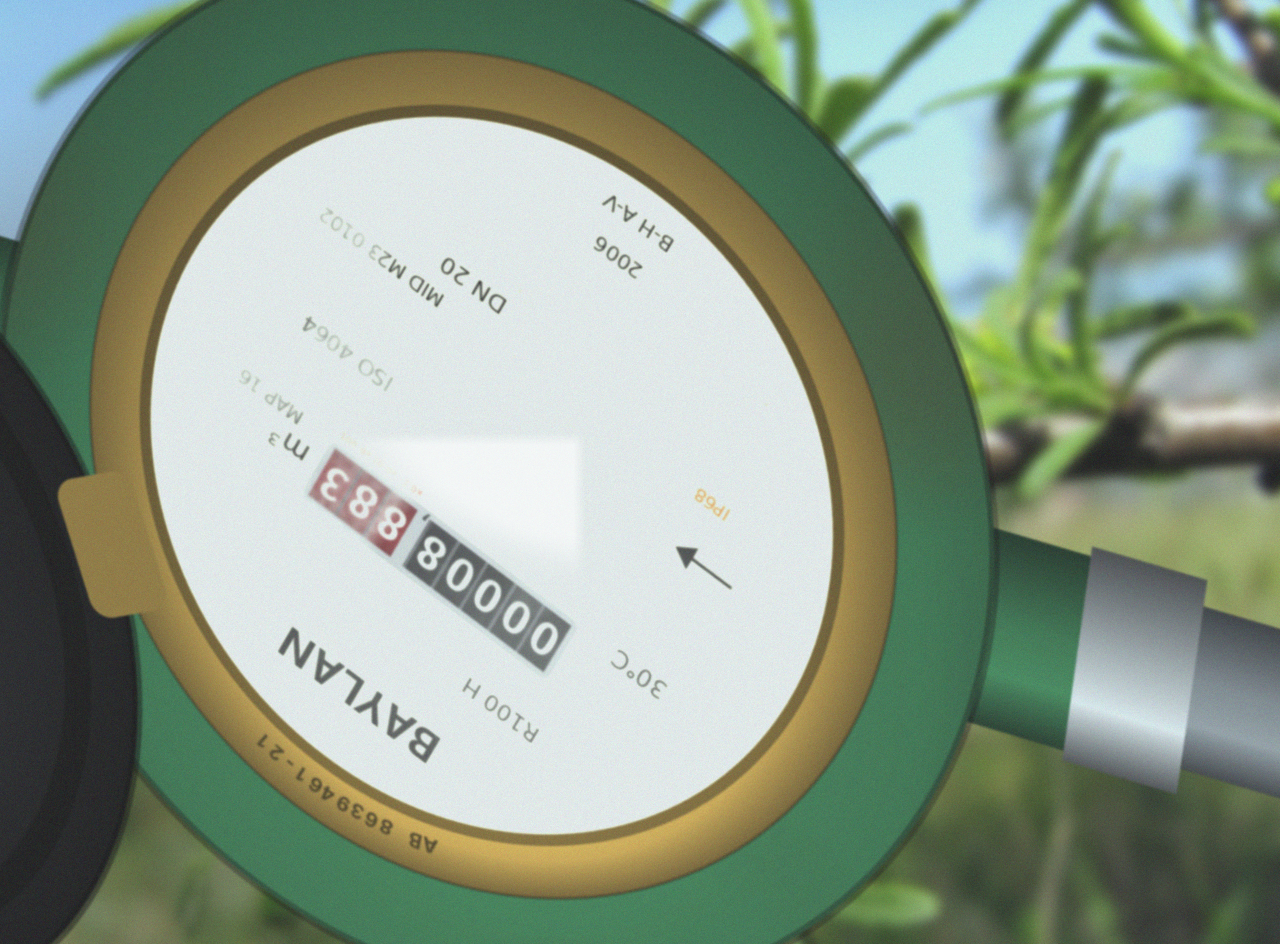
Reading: 8.883 m³
